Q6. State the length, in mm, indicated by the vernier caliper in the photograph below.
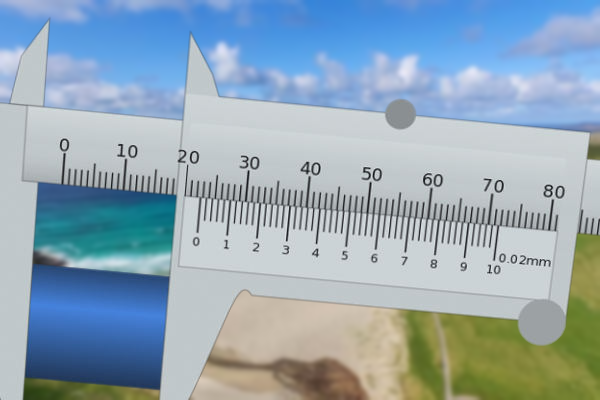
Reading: 22.6 mm
